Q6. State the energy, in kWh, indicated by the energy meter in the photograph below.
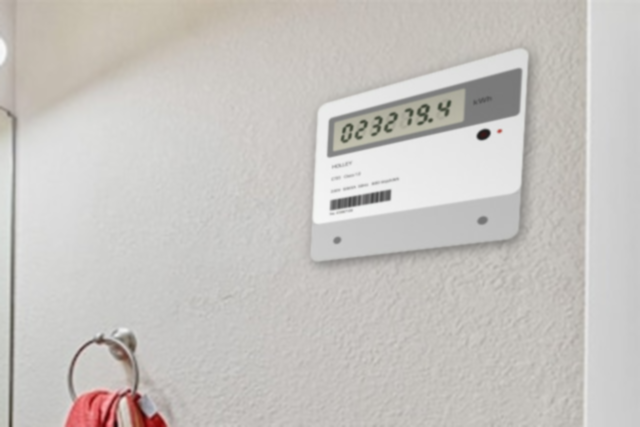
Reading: 23279.4 kWh
